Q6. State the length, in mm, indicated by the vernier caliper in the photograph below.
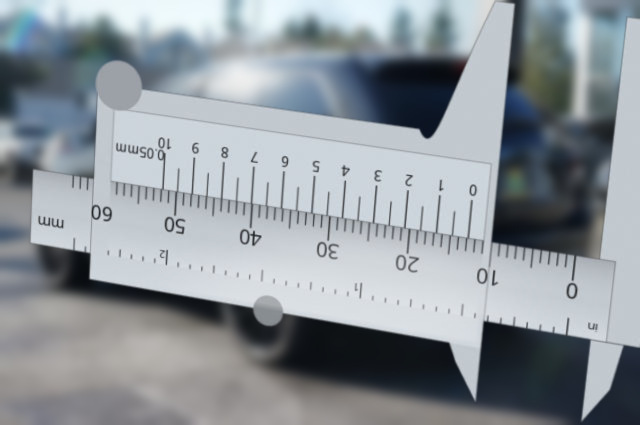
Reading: 12.8 mm
